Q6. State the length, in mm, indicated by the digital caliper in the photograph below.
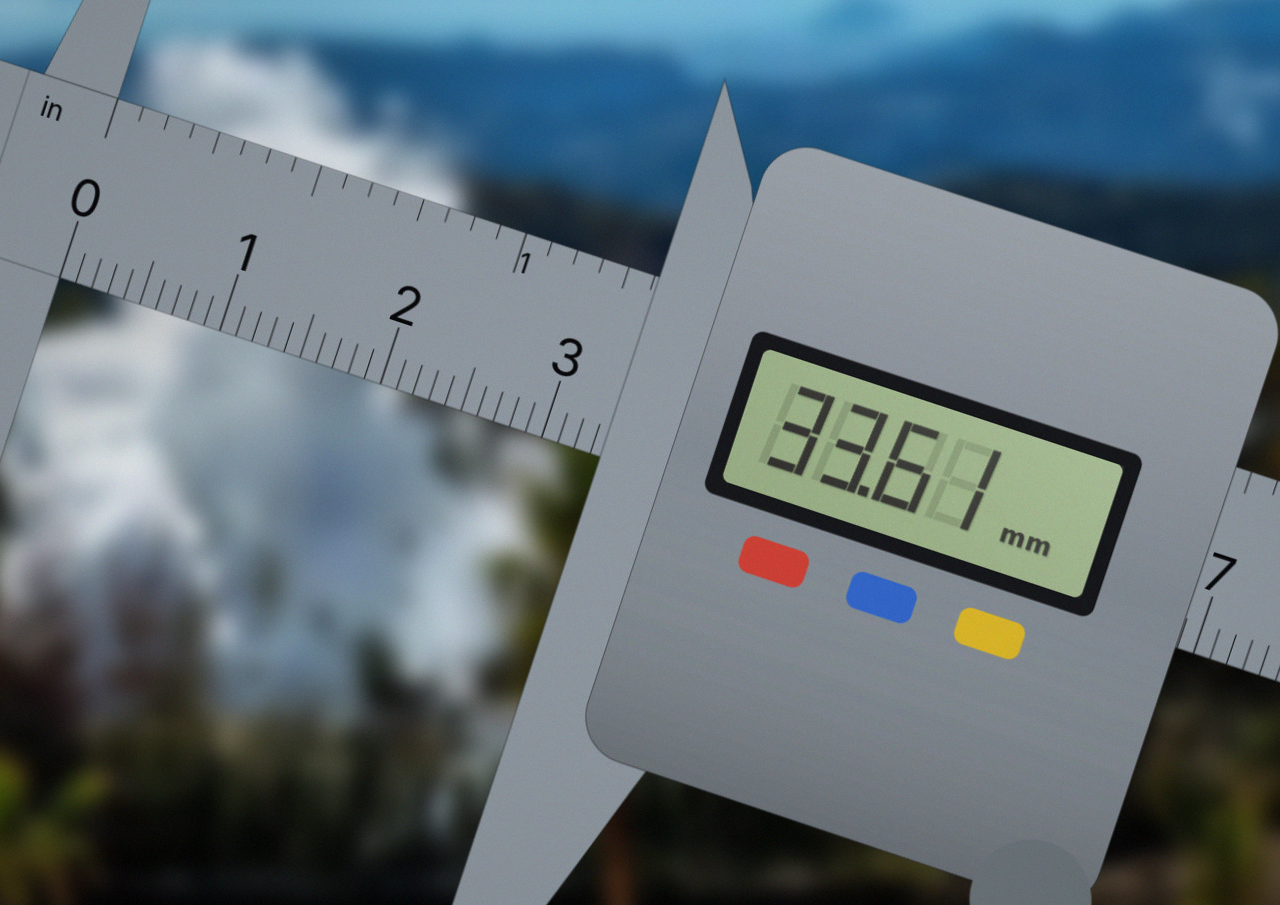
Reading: 33.61 mm
